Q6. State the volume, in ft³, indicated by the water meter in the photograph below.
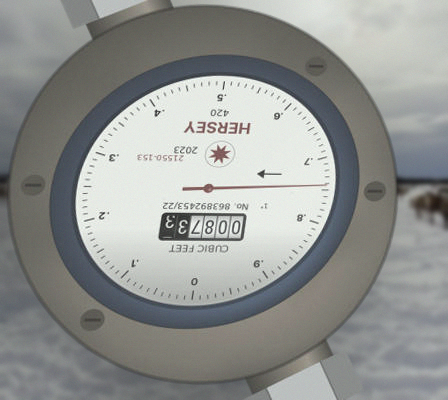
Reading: 8732.74 ft³
